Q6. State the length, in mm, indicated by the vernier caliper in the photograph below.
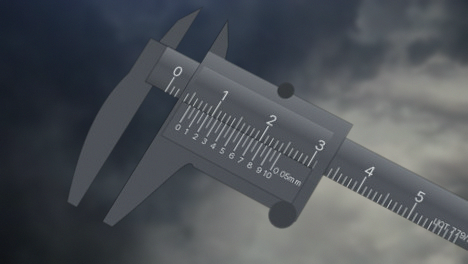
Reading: 5.5 mm
